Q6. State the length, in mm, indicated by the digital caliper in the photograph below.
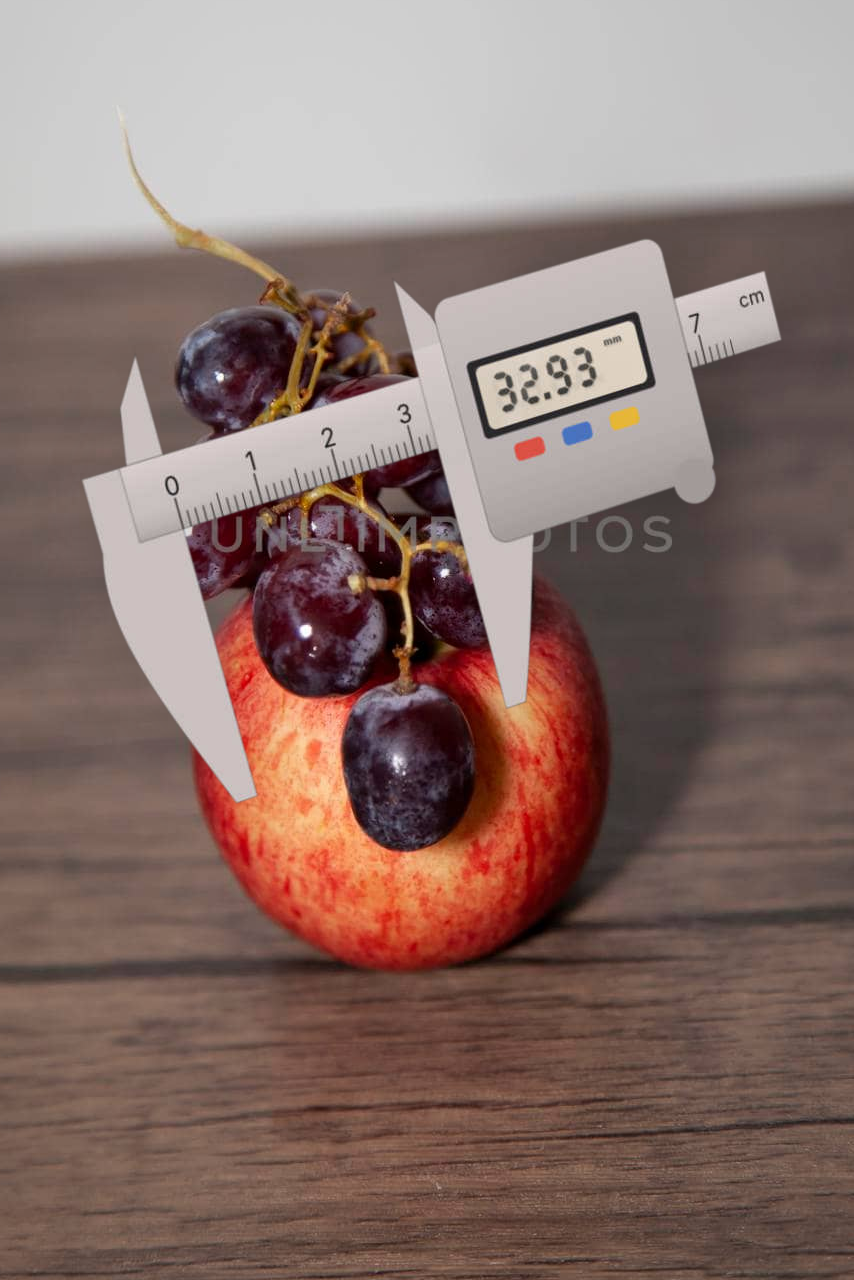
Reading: 32.93 mm
